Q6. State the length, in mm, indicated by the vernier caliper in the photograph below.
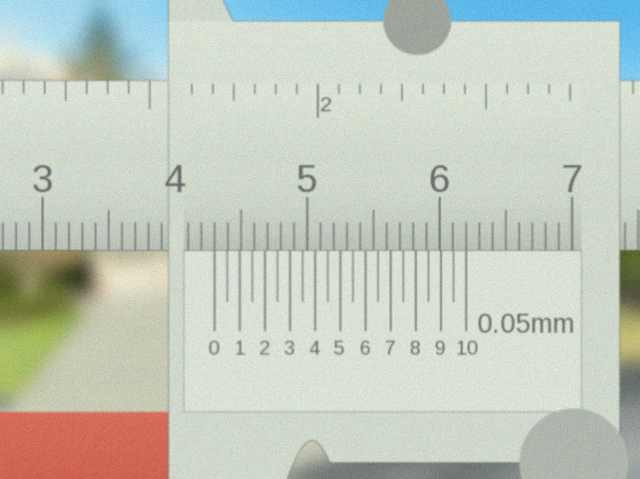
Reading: 43.0 mm
